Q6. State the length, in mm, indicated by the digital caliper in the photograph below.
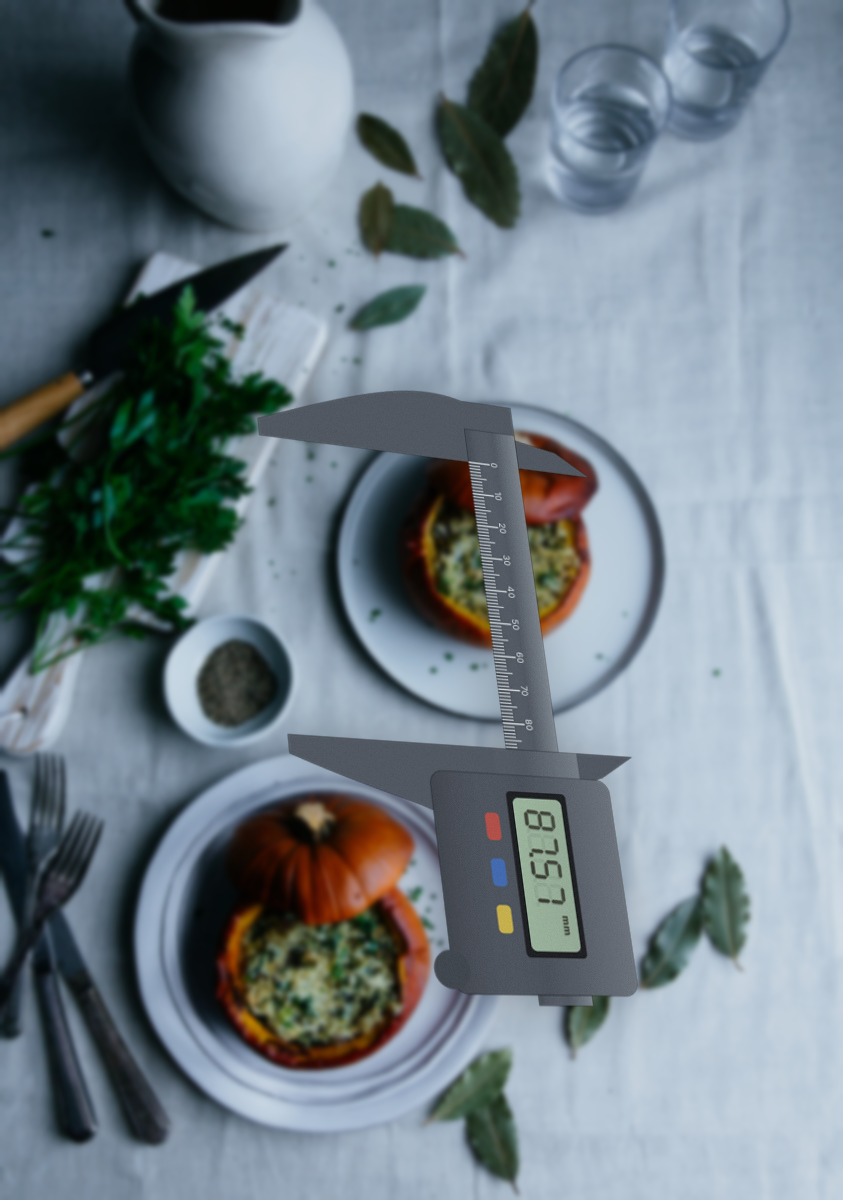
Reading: 87.57 mm
